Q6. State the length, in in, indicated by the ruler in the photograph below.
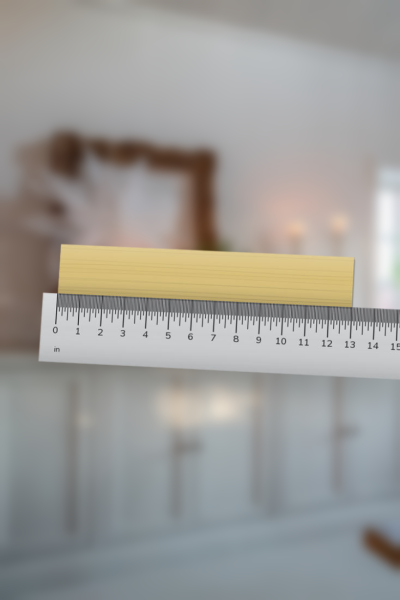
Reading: 13 in
